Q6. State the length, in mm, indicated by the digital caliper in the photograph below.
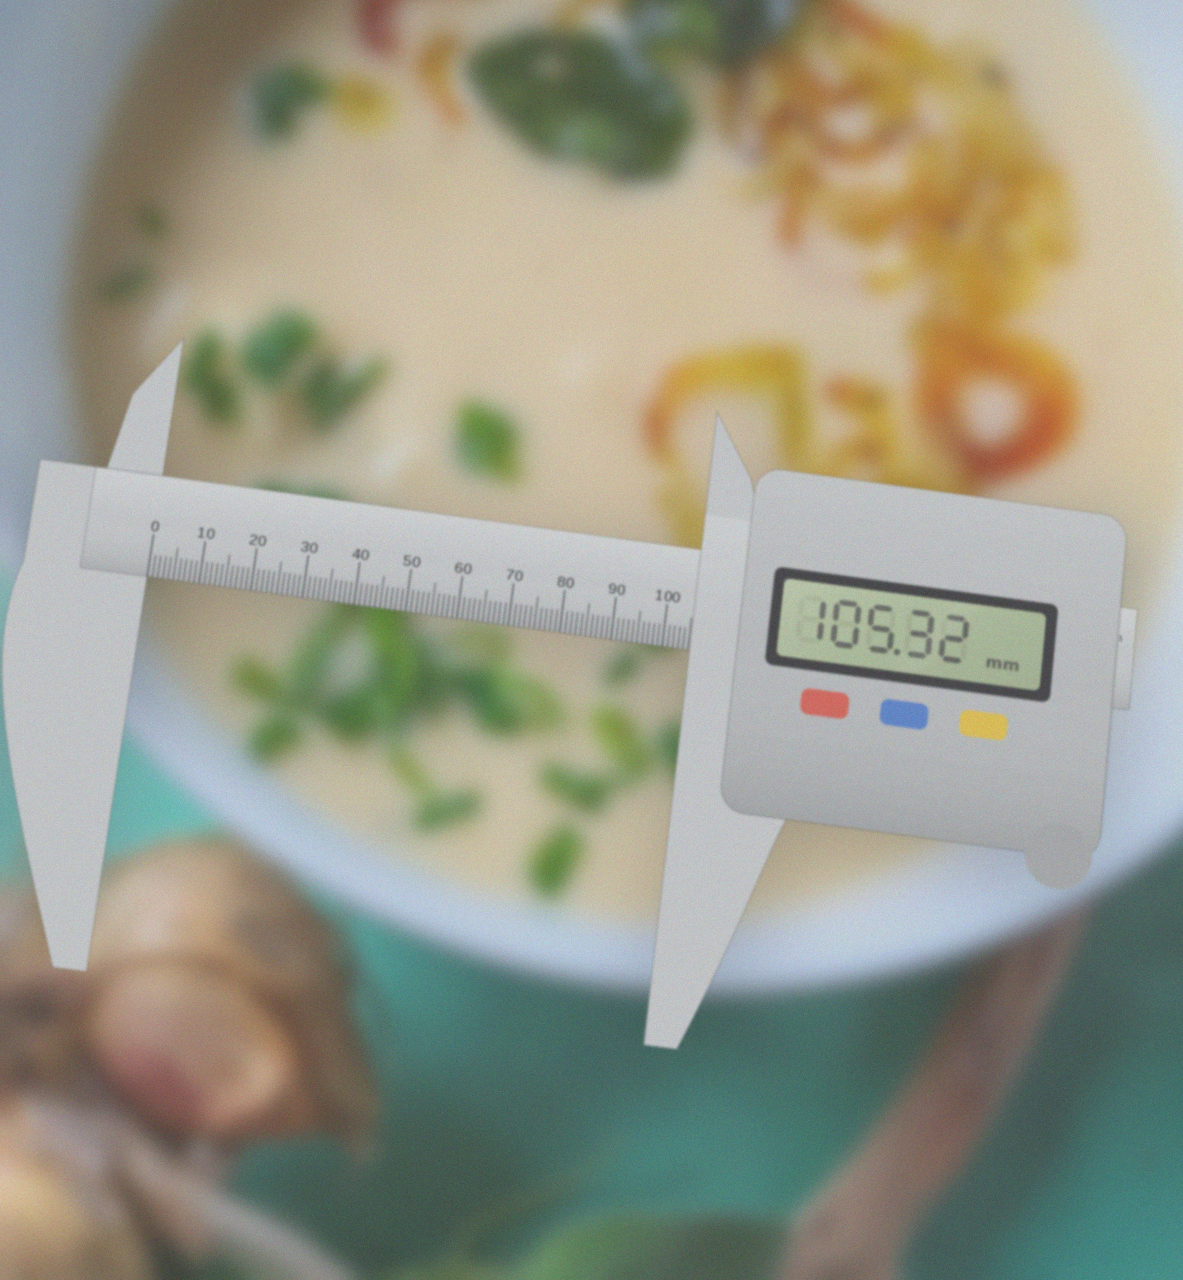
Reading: 105.32 mm
